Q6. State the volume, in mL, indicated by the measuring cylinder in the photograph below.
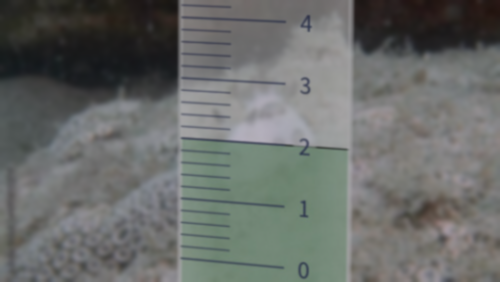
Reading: 2 mL
